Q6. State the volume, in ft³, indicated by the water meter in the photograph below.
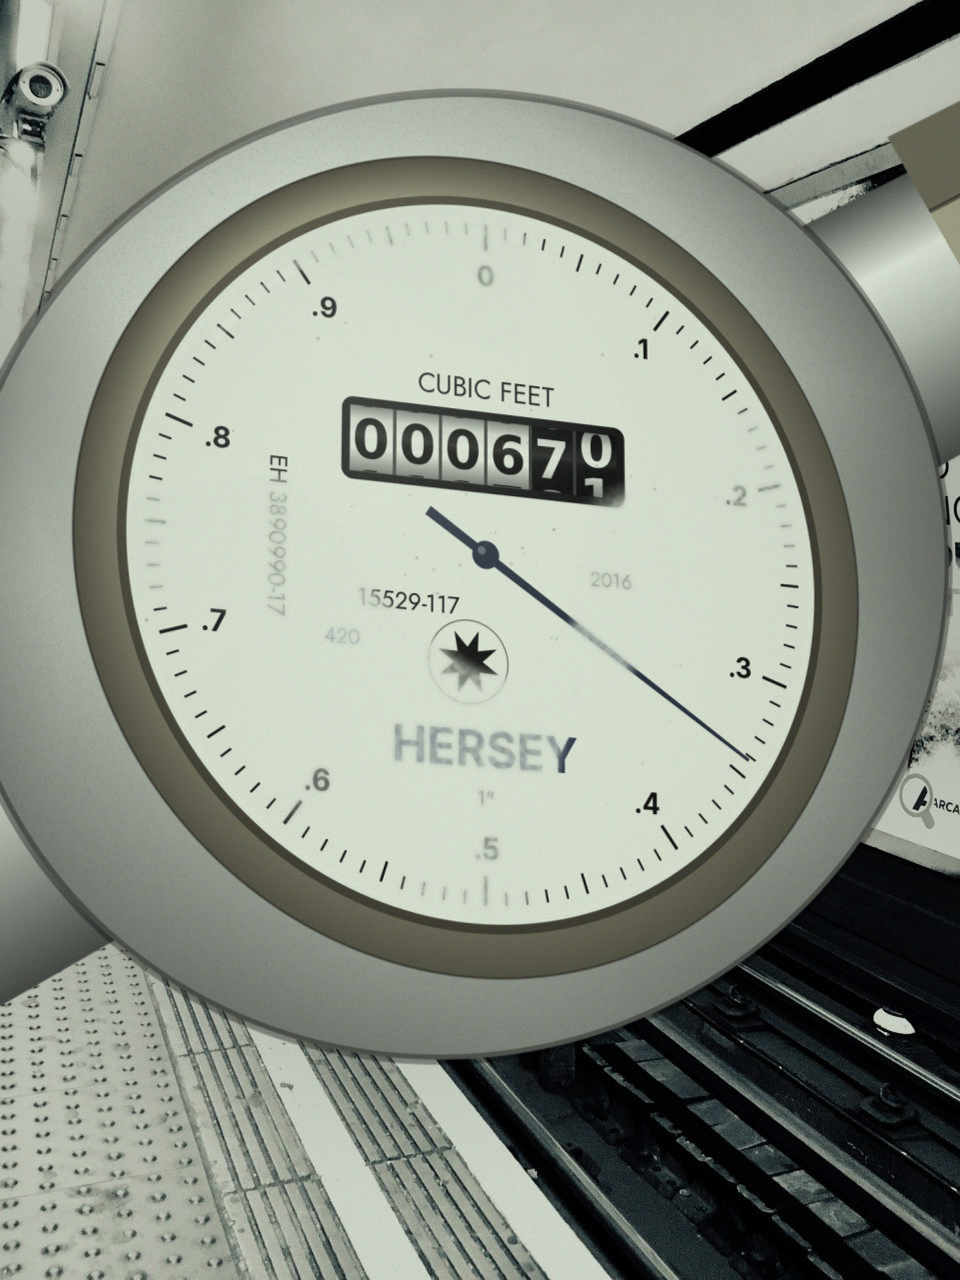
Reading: 670.34 ft³
